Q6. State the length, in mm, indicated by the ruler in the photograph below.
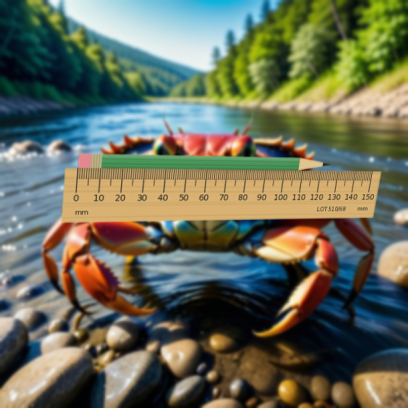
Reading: 125 mm
